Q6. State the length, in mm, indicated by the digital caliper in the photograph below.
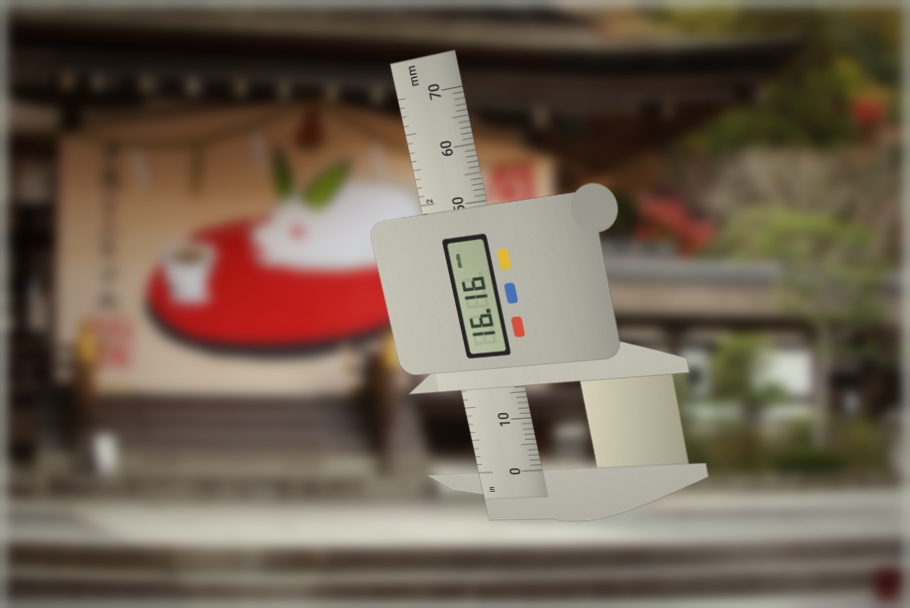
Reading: 16.16 mm
